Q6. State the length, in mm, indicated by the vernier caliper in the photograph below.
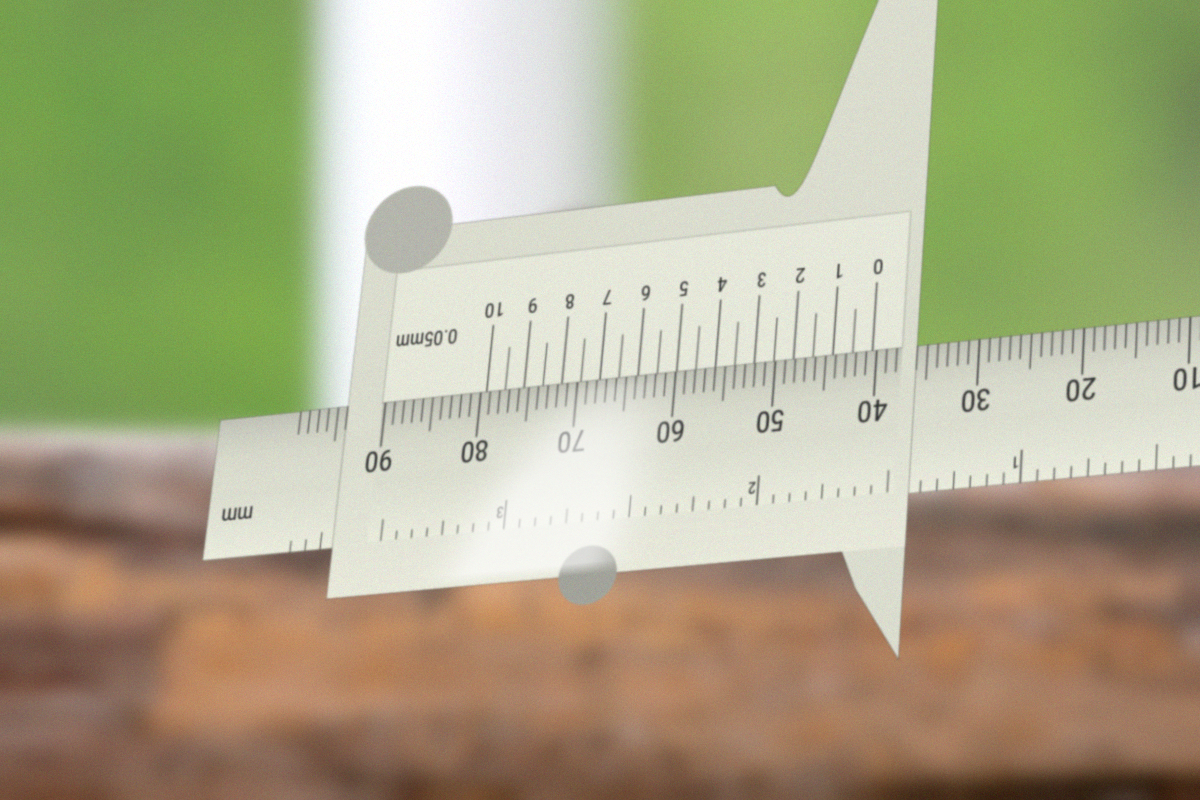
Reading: 40.4 mm
